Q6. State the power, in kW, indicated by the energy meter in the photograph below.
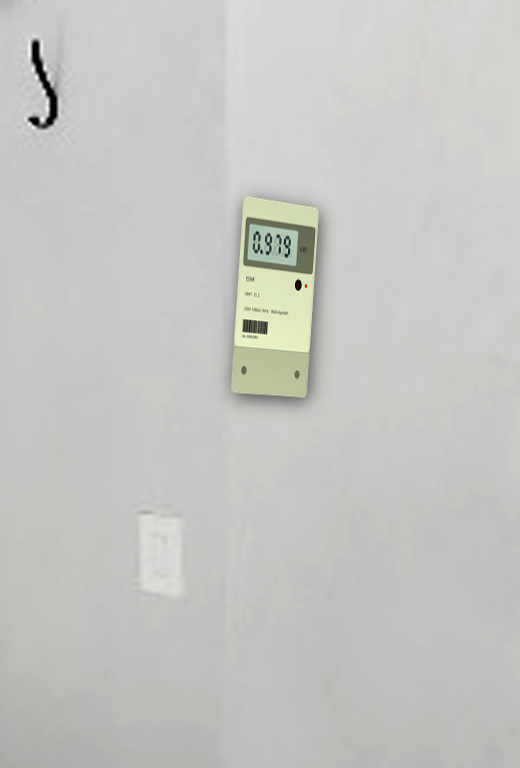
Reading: 0.979 kW
